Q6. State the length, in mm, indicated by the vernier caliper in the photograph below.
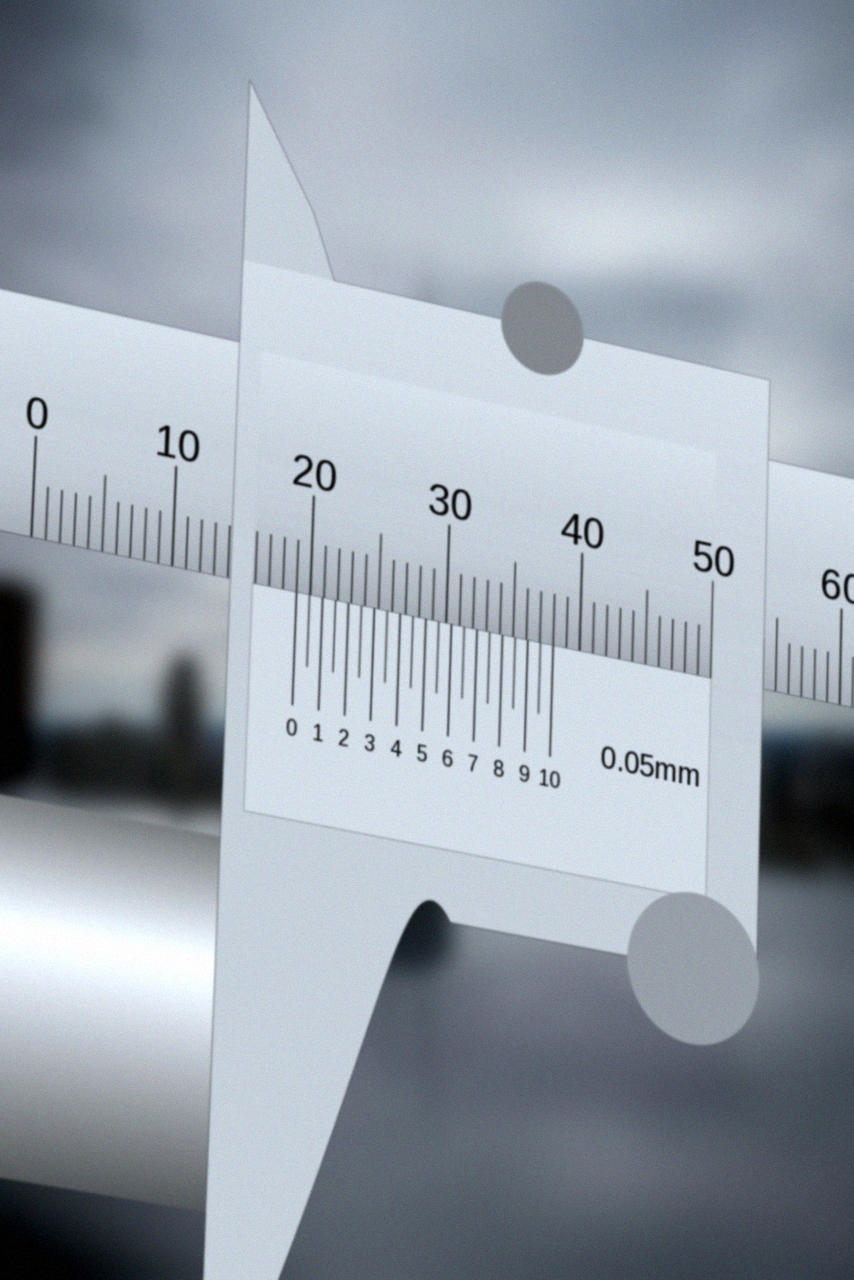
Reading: 19.0 mm
